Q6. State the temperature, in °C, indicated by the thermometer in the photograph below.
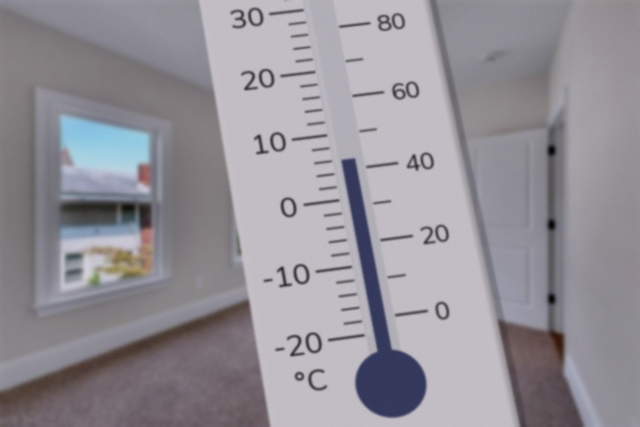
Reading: 6 °C
